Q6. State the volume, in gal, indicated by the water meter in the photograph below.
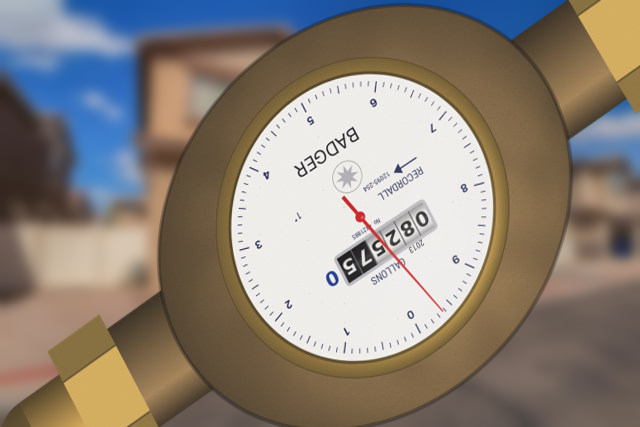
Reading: 825749.6 gal
